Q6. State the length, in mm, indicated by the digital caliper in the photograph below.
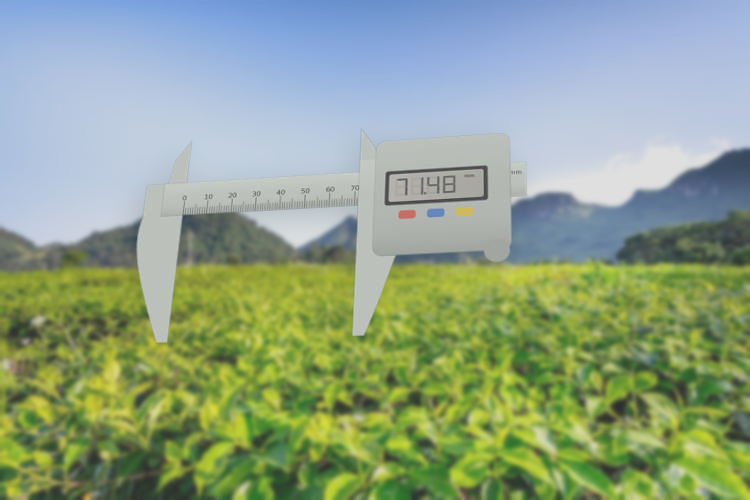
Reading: 71.48 mm
